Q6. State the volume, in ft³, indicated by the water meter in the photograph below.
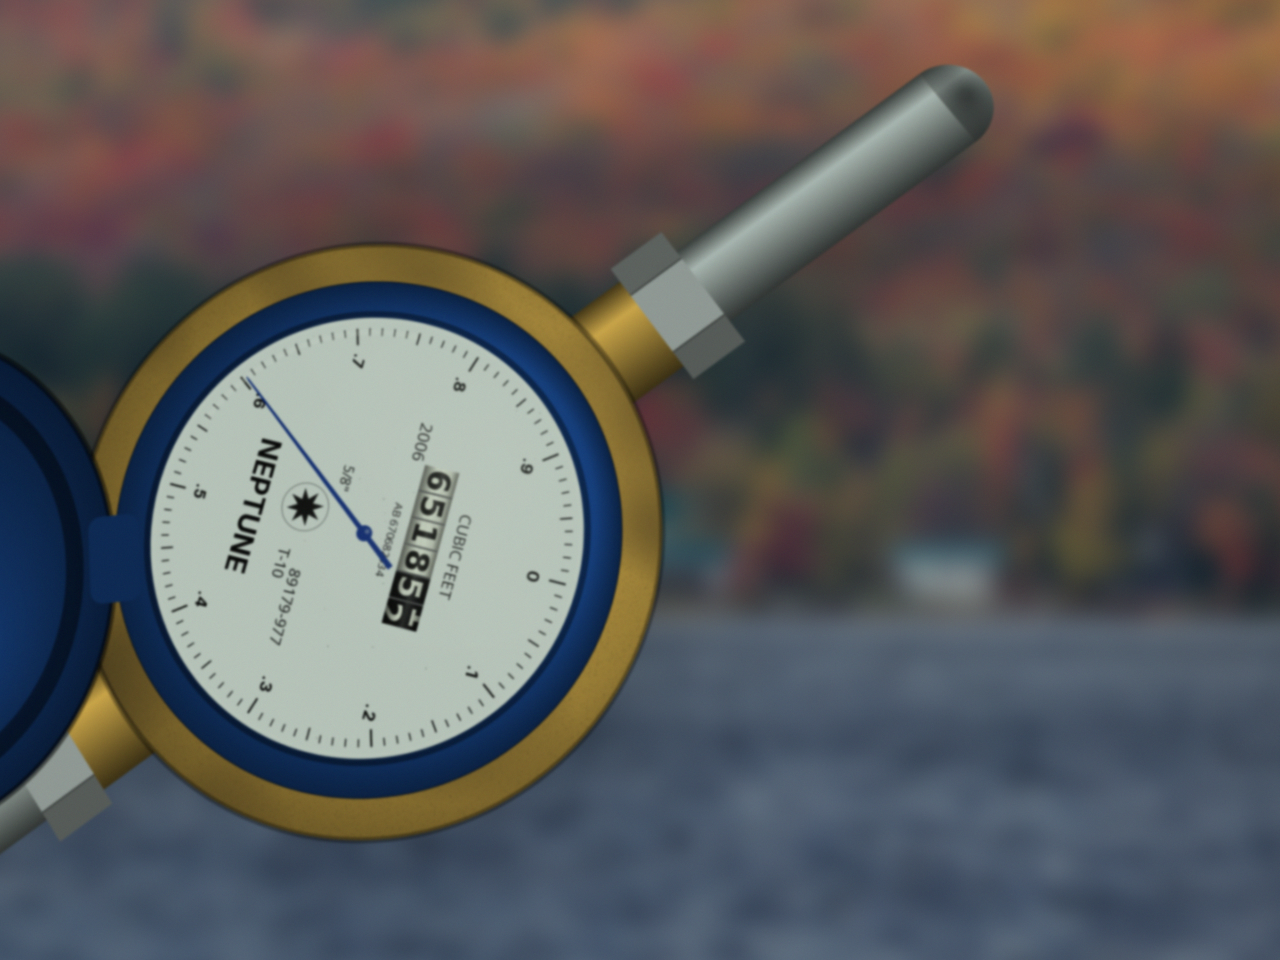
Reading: 651851.60 ft³
